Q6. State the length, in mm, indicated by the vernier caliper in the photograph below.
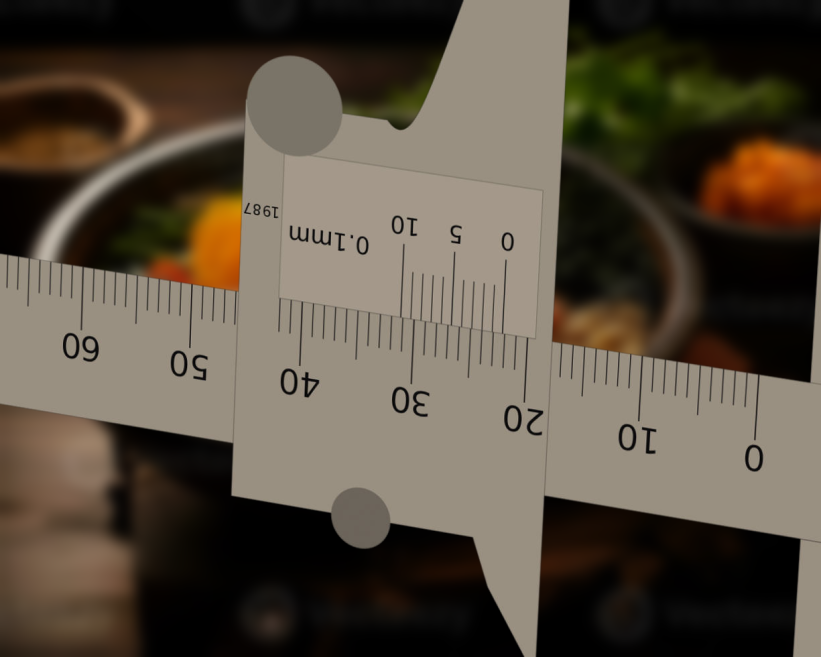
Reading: 22.2 mm
